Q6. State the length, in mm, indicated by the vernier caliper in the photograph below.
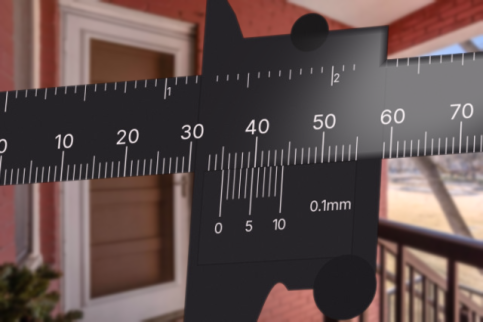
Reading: 35.2 mm
